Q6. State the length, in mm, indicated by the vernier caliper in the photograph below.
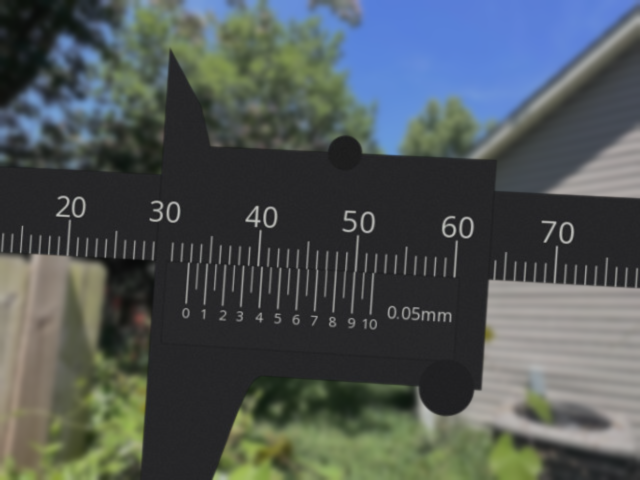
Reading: 32.8 mm
